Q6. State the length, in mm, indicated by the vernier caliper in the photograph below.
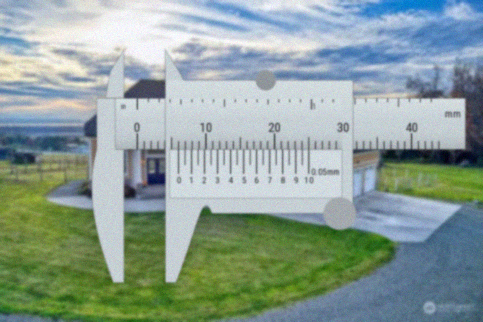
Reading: 6.0 mm
